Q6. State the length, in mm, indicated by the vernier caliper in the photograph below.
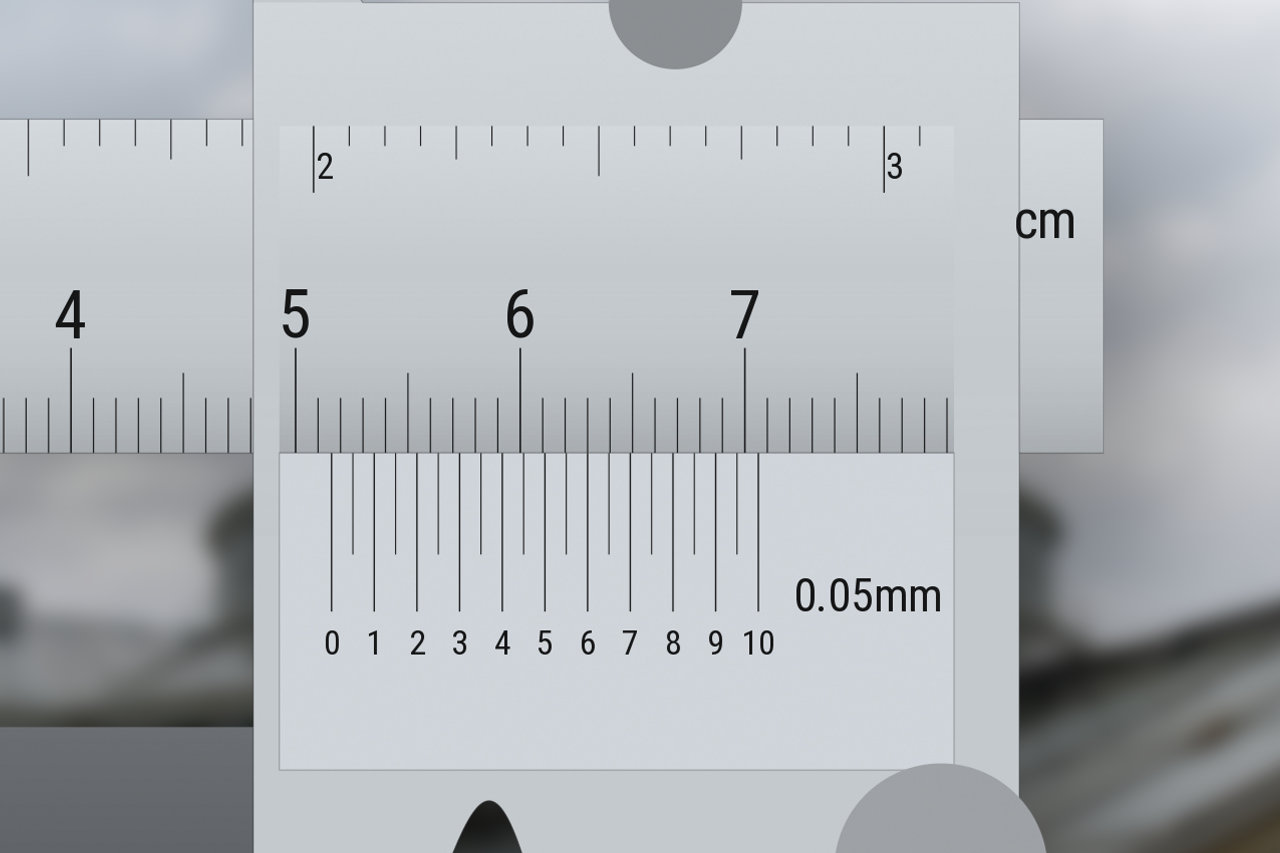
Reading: 51.6 mm
